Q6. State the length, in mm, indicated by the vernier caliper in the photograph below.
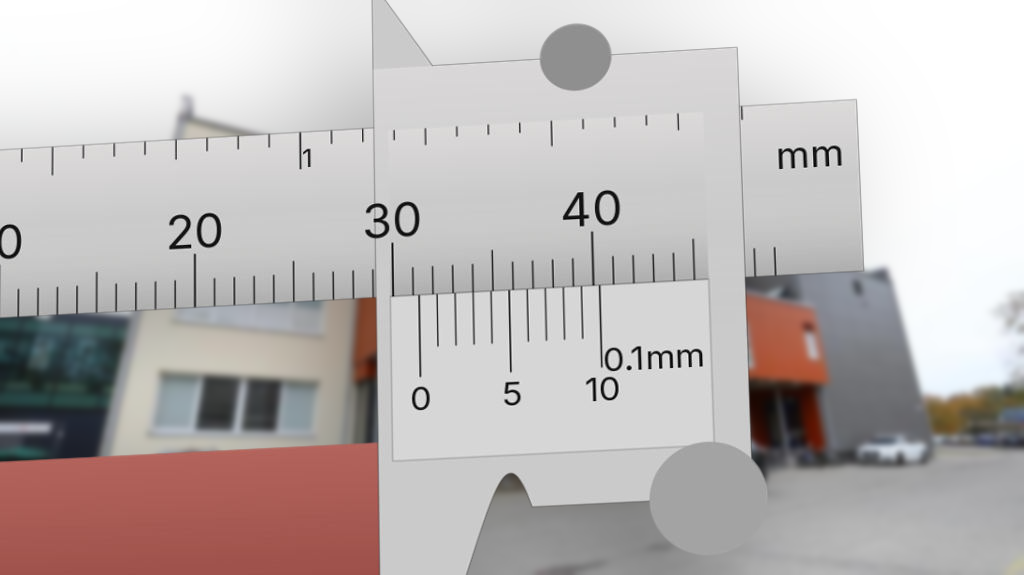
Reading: 31.3 mm
